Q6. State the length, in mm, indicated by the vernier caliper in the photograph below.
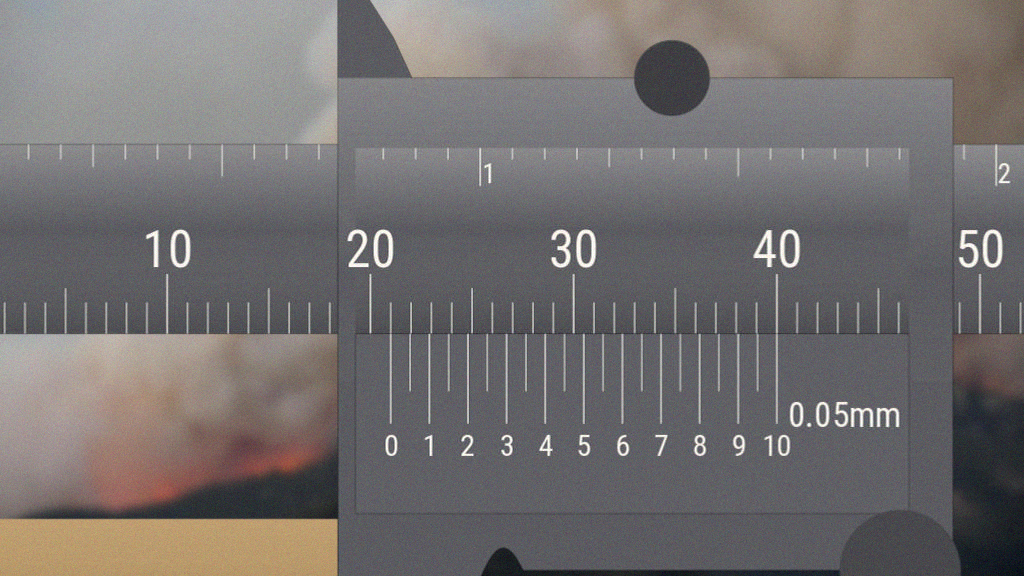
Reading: 21.0 mm
